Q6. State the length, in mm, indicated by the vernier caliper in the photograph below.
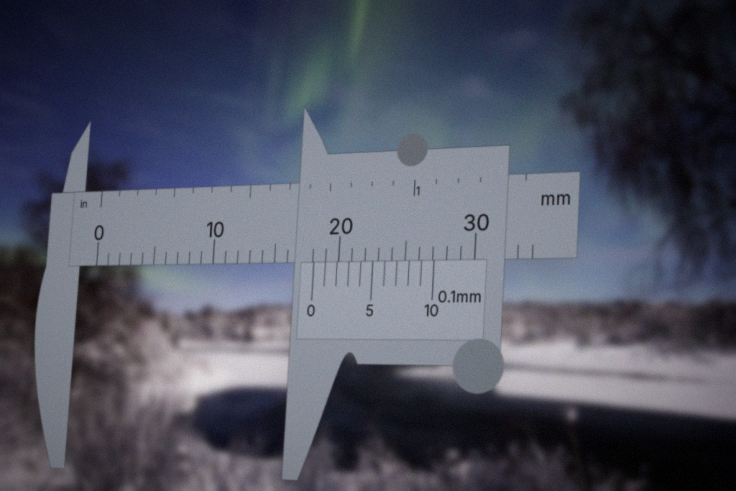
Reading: 18.1 mm
